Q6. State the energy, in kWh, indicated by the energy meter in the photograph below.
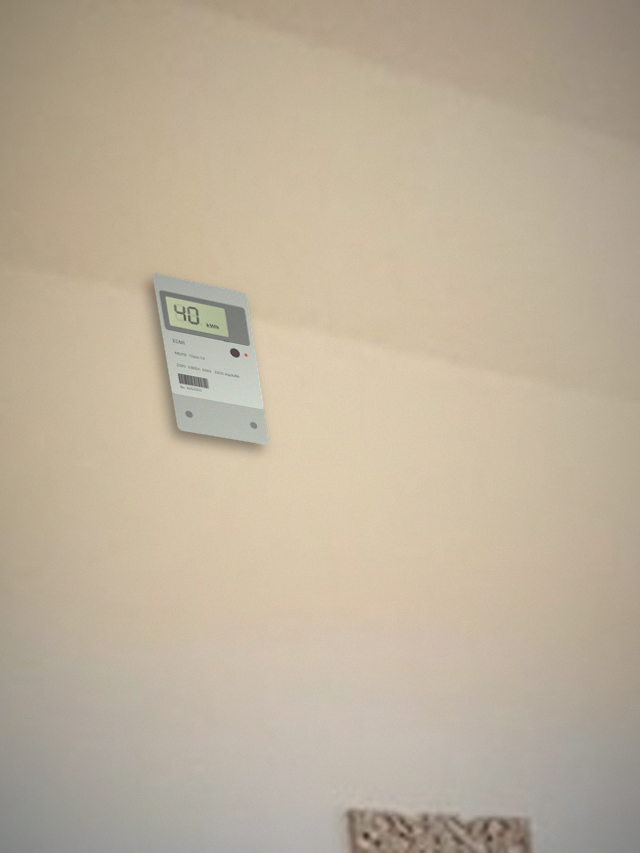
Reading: 40 kWh
